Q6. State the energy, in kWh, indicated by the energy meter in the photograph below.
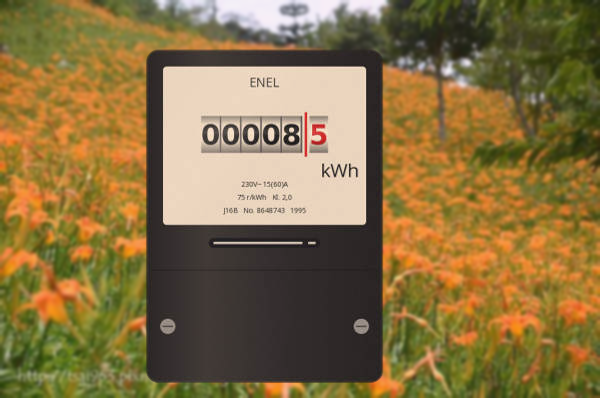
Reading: 8.5 kWh
